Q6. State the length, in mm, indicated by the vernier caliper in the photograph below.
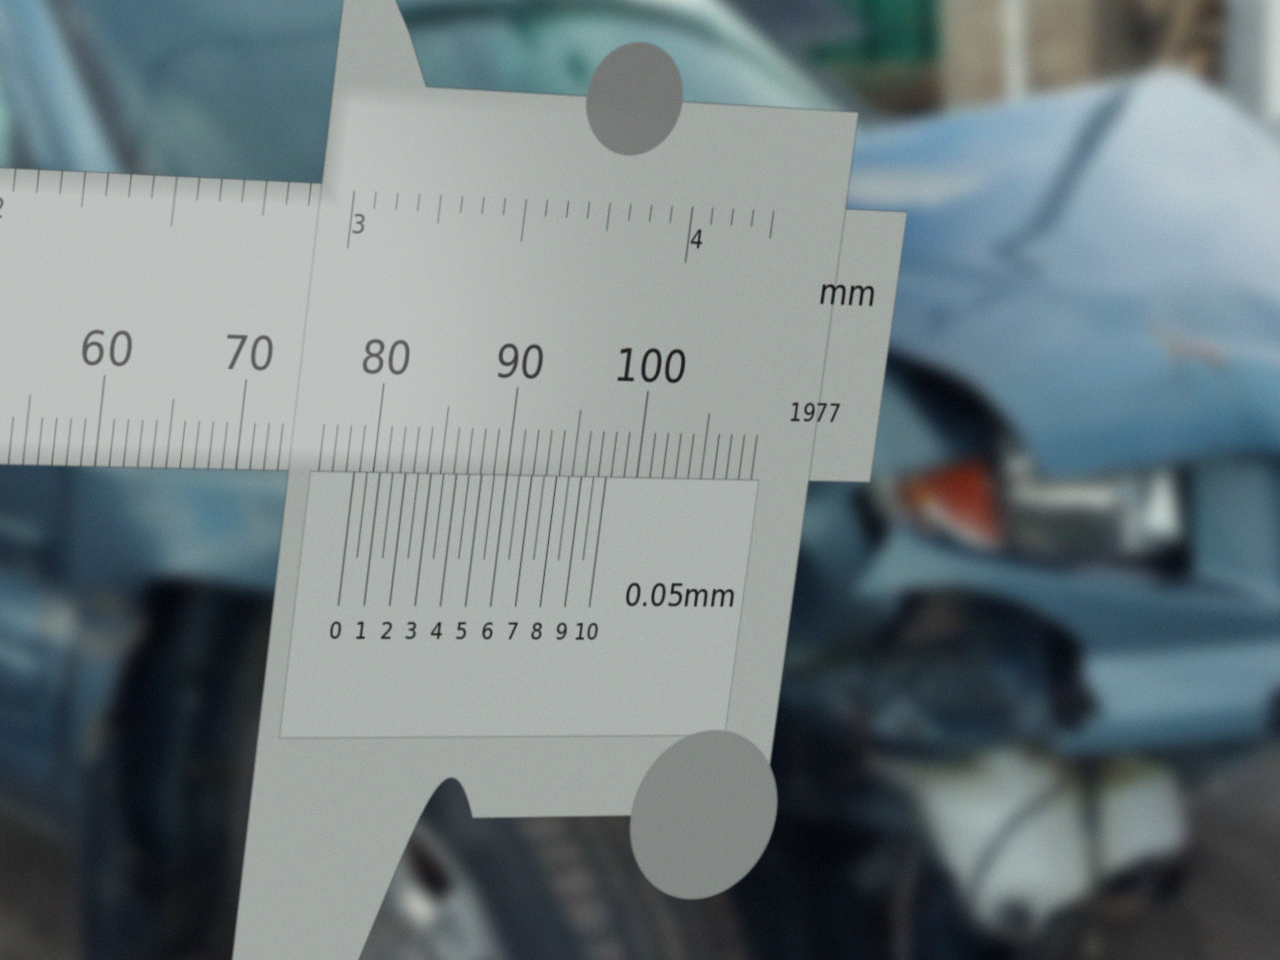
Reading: 78.6 mm
